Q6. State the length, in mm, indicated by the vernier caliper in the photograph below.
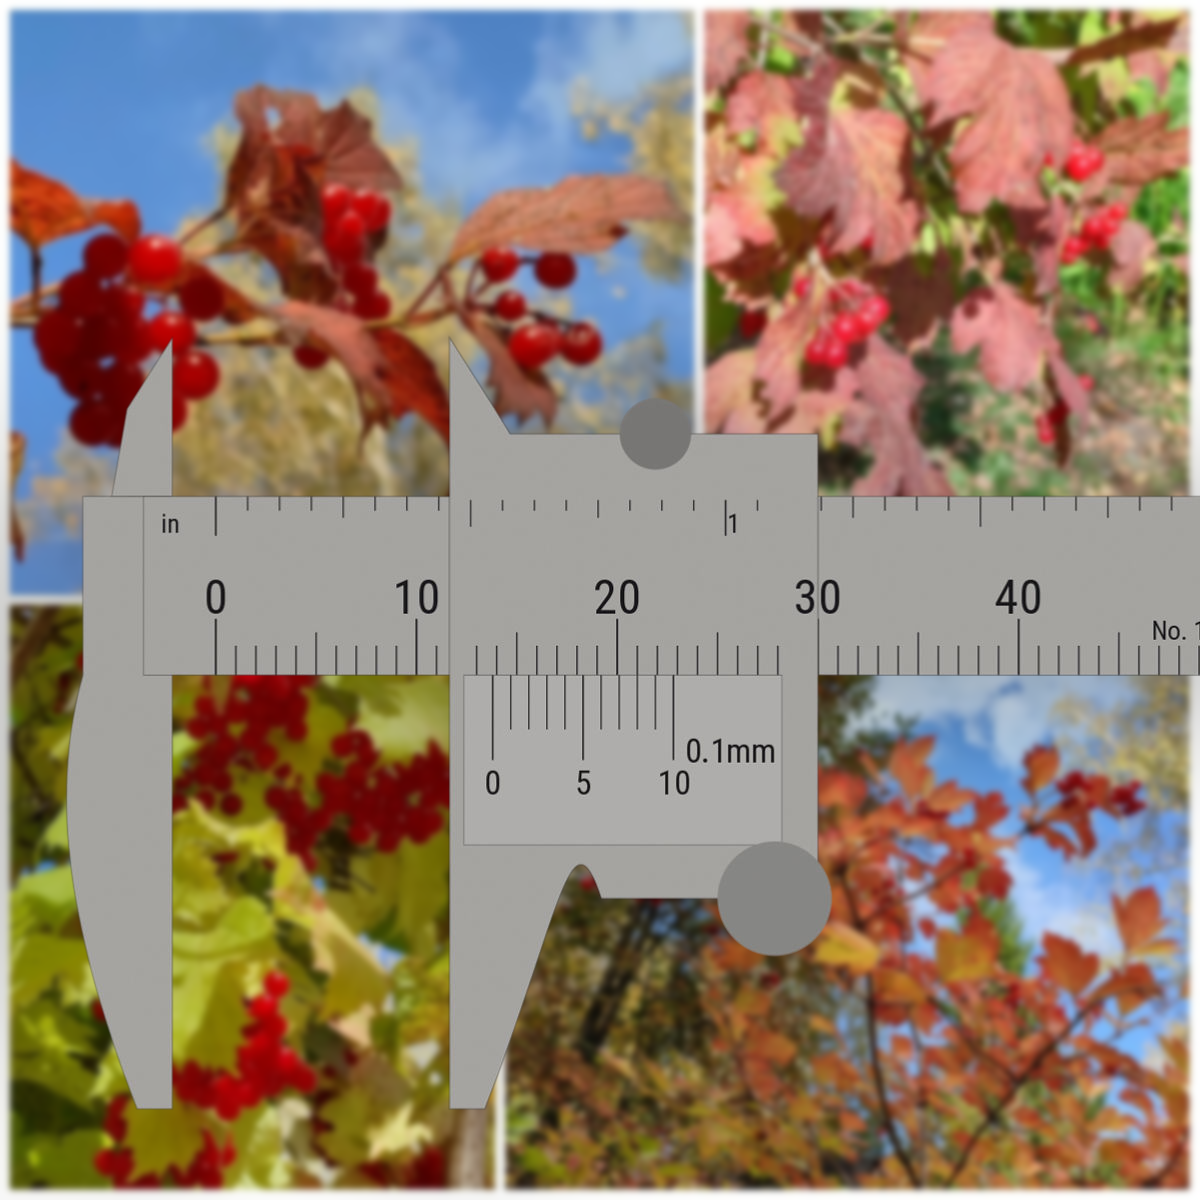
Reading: 13.8 mm
